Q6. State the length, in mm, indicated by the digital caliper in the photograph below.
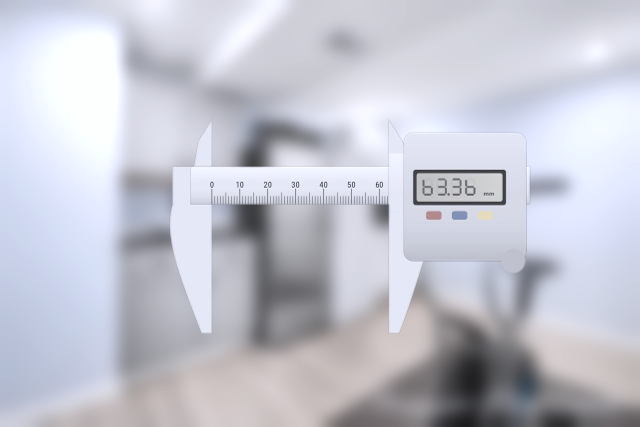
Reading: 63.36 mm
